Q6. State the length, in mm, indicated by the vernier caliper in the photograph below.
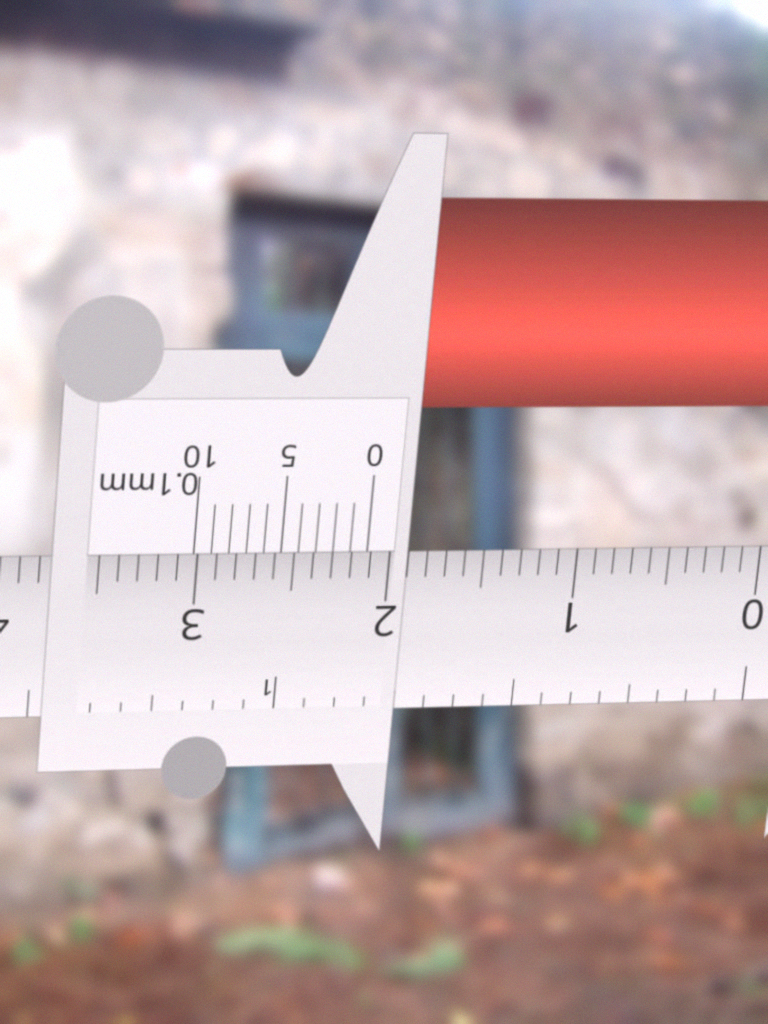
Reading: 21.2 mm
